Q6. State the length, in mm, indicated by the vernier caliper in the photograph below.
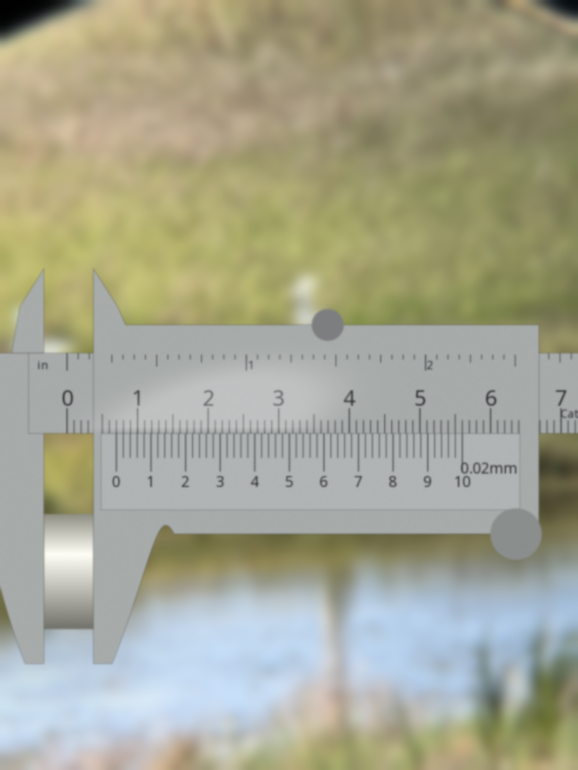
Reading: 7.0 mm
